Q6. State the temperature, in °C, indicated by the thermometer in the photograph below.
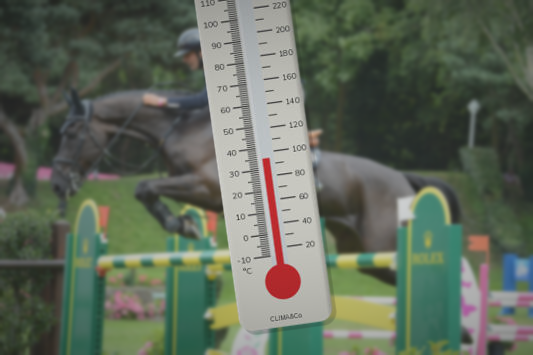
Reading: 35 °C
